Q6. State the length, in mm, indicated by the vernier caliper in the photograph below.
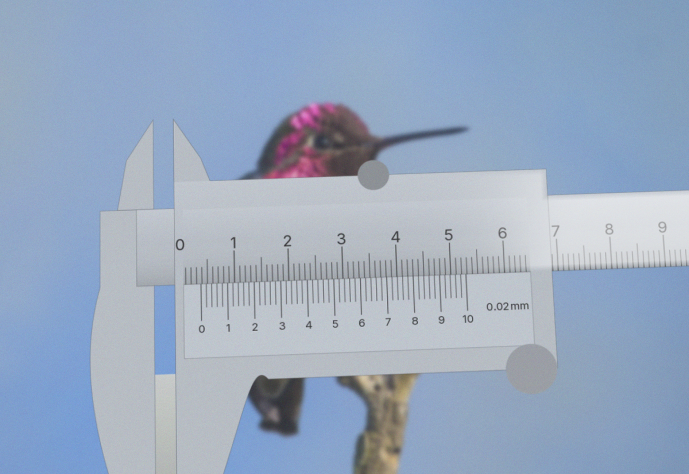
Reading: 3.8 mm
